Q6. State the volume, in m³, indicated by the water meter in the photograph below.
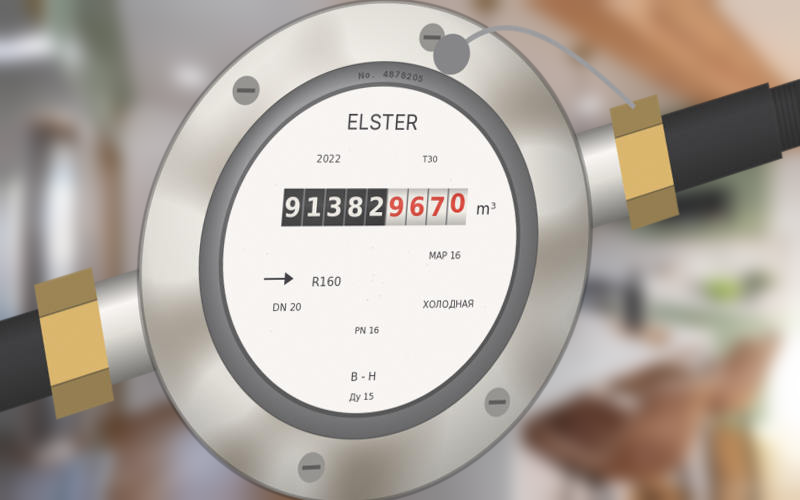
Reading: 91382.9670 m³
